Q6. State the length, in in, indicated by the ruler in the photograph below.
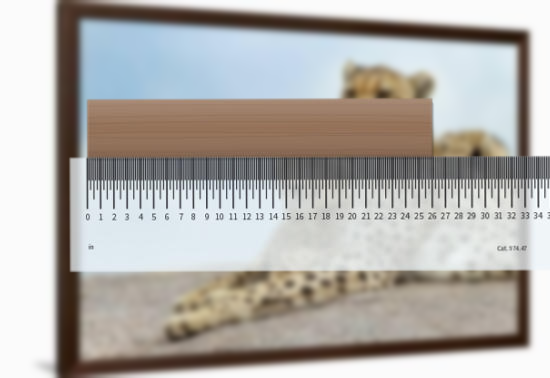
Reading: 26 in
